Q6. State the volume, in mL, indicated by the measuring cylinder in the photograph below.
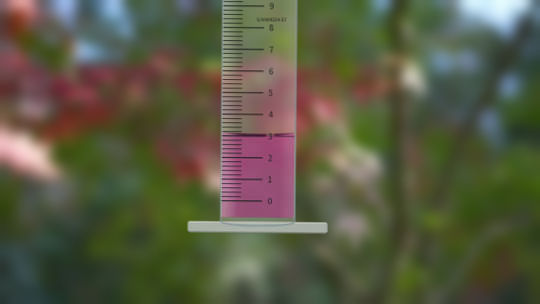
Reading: 3 mL
